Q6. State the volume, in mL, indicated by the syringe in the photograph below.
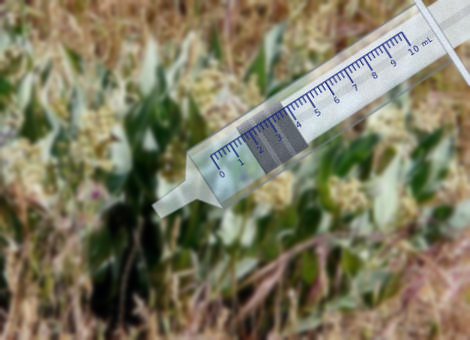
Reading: 1.6 mL
